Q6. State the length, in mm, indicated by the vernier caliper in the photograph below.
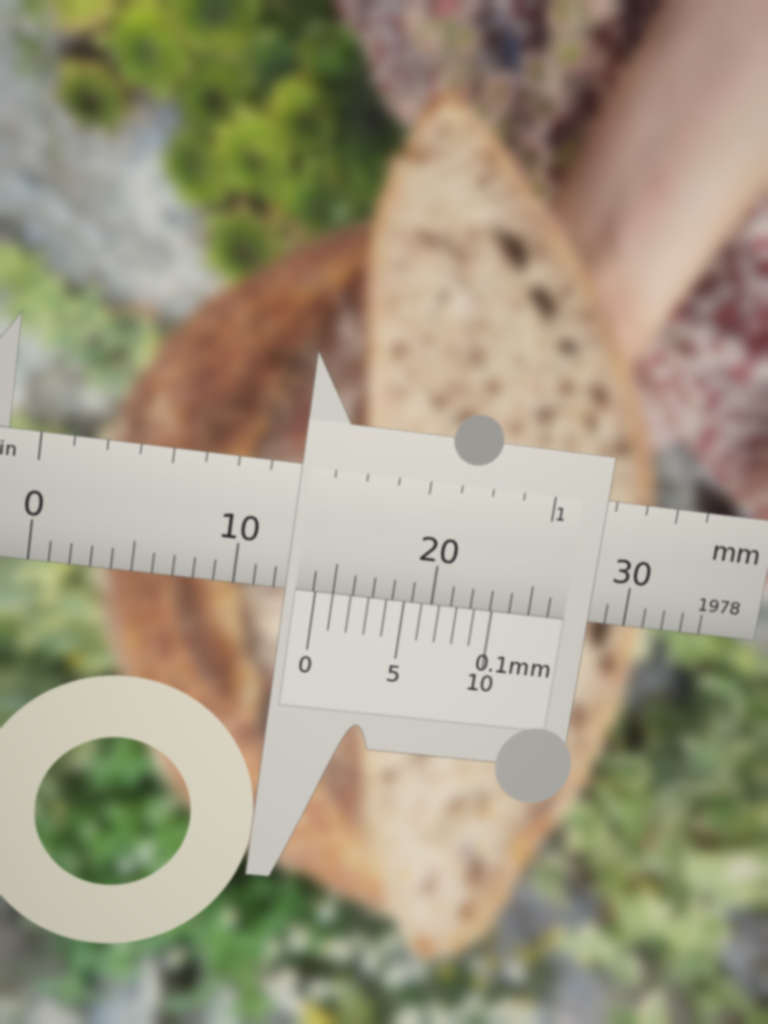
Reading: 14.1 mm
